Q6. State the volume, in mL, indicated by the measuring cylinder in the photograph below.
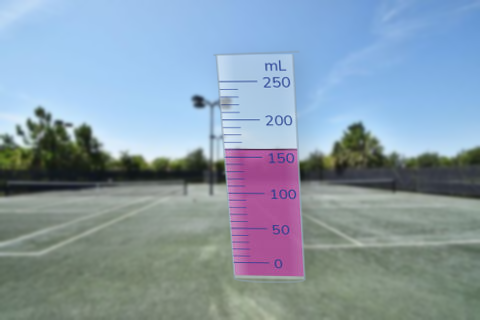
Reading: 160 mL
